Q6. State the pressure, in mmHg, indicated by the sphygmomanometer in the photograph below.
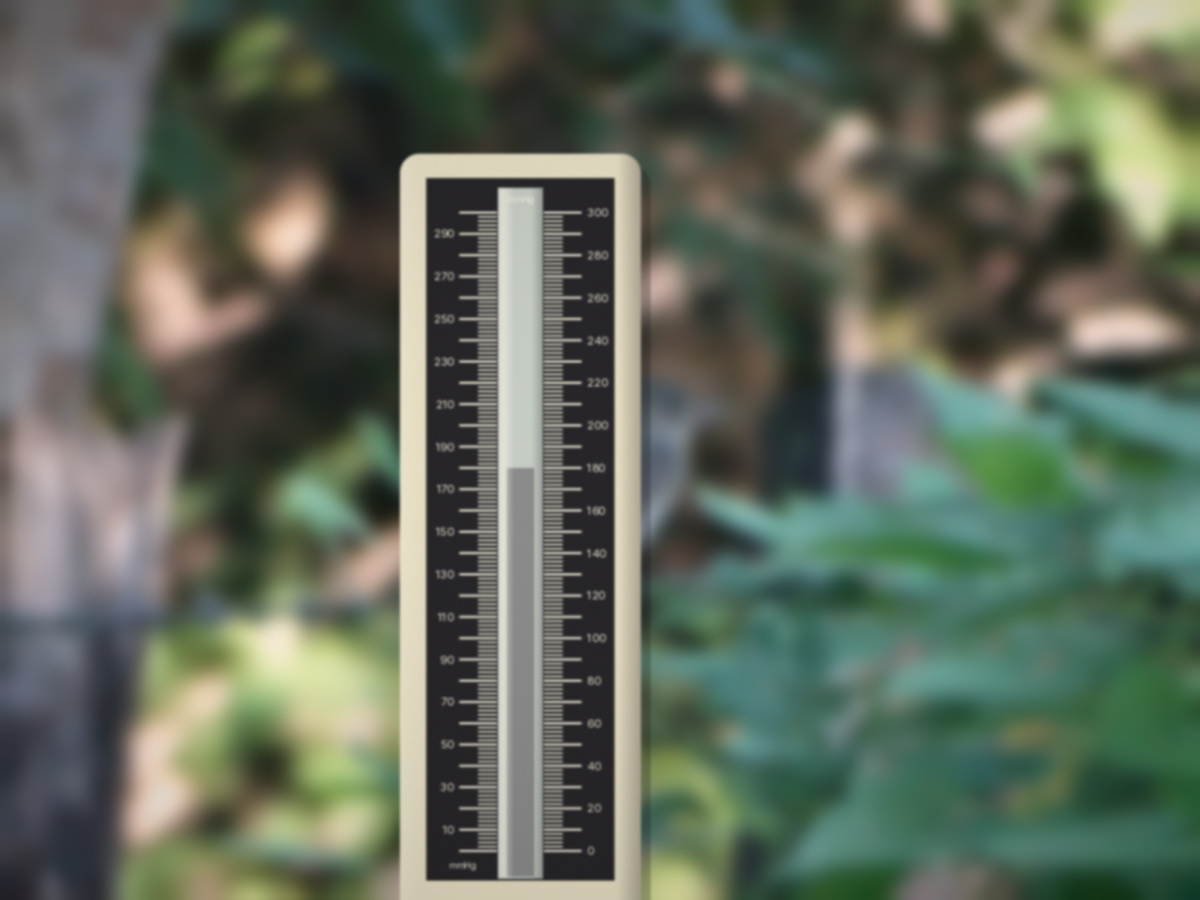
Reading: 180 mmHg
